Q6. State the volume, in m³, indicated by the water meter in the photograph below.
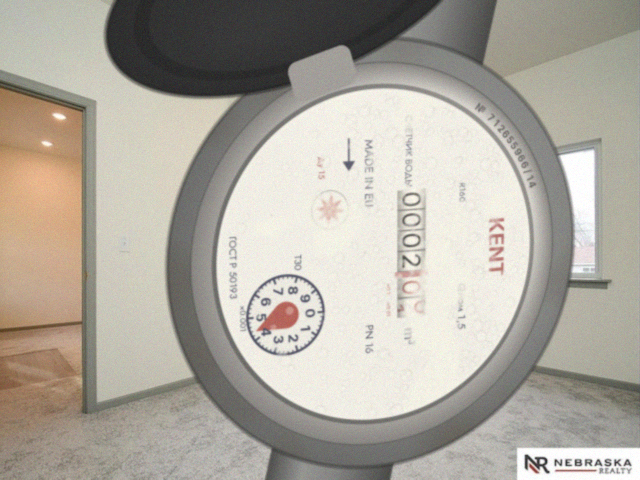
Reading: 2.004 m³
